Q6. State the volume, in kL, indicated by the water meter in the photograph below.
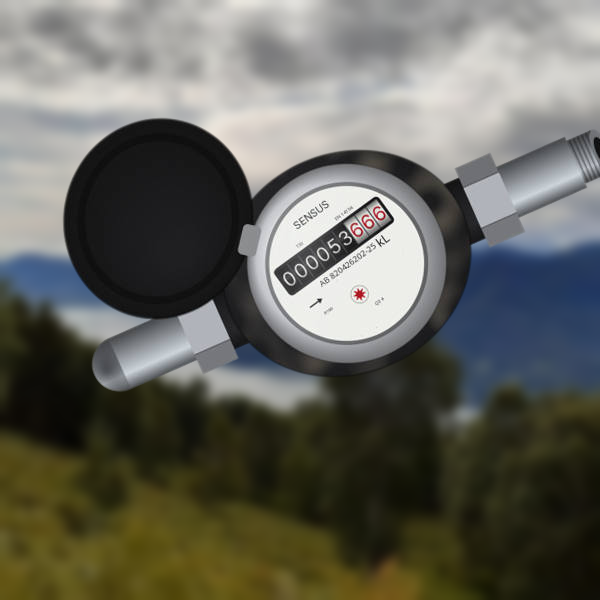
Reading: 53.666 kL
